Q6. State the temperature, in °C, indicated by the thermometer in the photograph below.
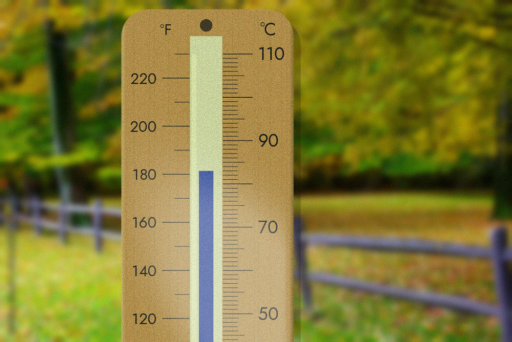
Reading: 83 °C
